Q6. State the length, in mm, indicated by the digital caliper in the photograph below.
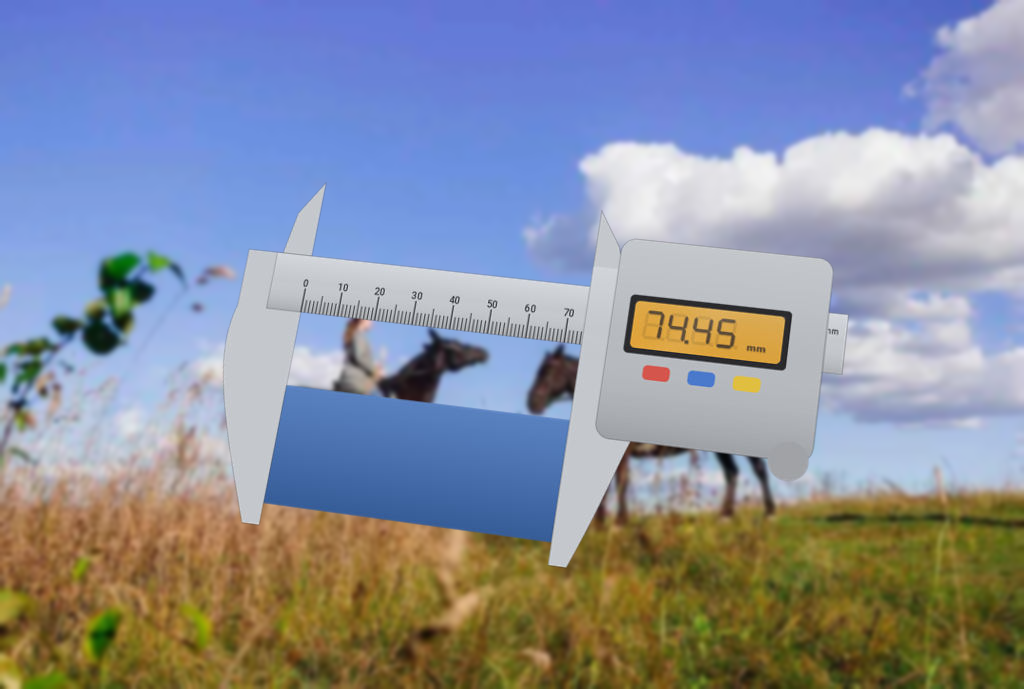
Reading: 74.45 mm
